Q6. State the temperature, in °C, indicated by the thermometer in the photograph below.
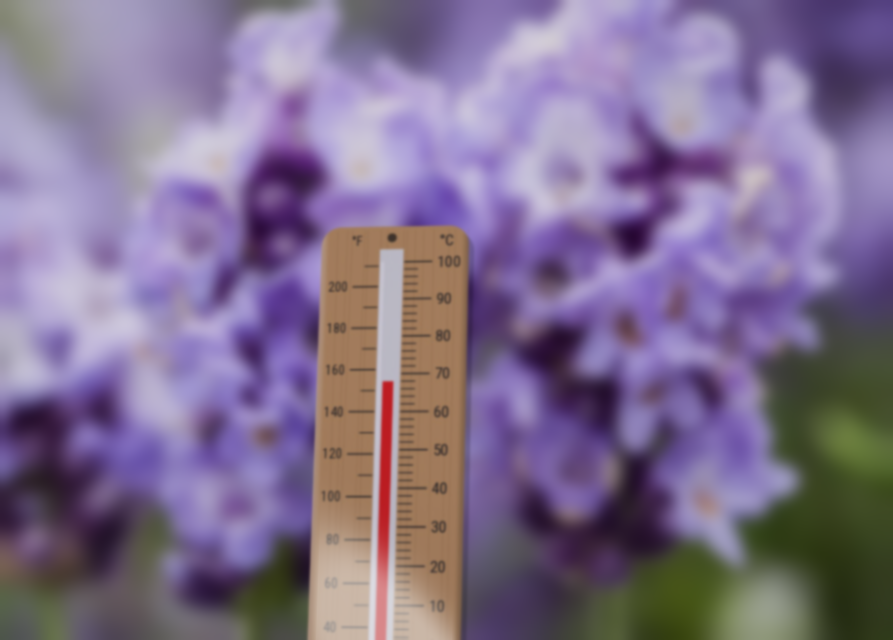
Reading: 68 °C
